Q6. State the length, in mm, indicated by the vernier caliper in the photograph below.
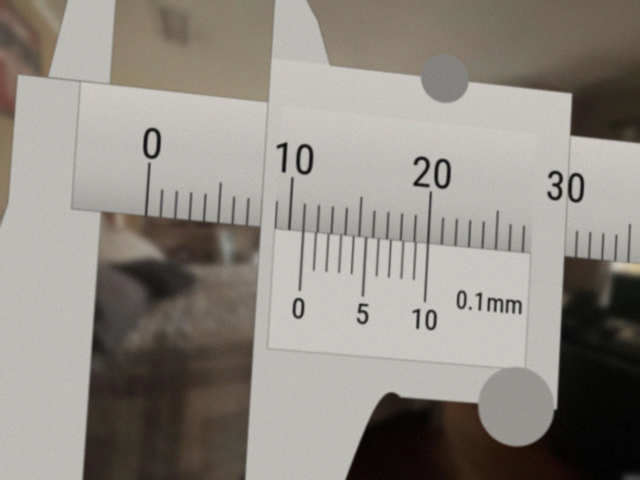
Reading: 11.0 mm
